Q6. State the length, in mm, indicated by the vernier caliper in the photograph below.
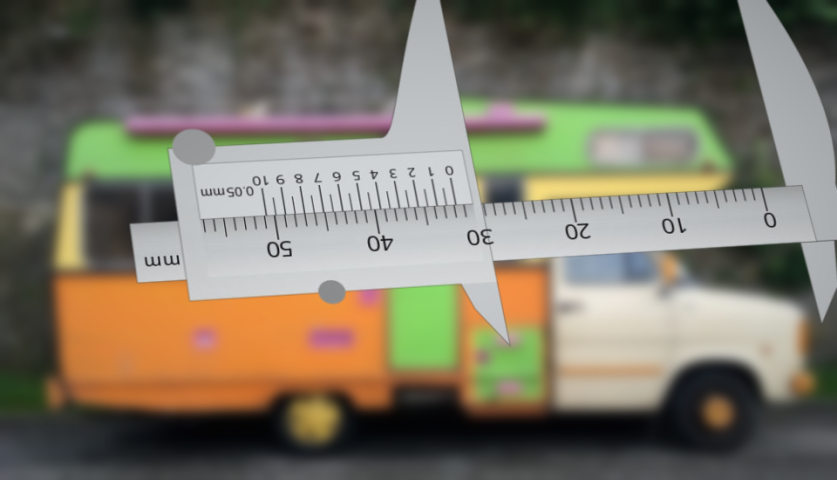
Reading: 31.8 mm
